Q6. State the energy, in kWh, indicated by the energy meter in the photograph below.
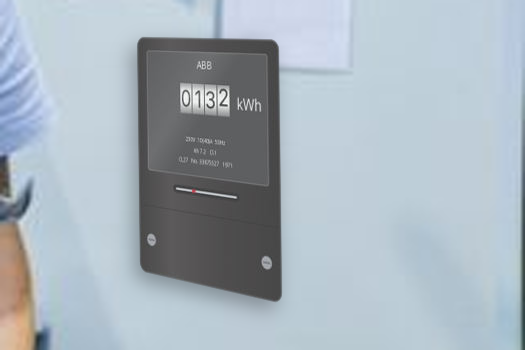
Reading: 132 kWh
